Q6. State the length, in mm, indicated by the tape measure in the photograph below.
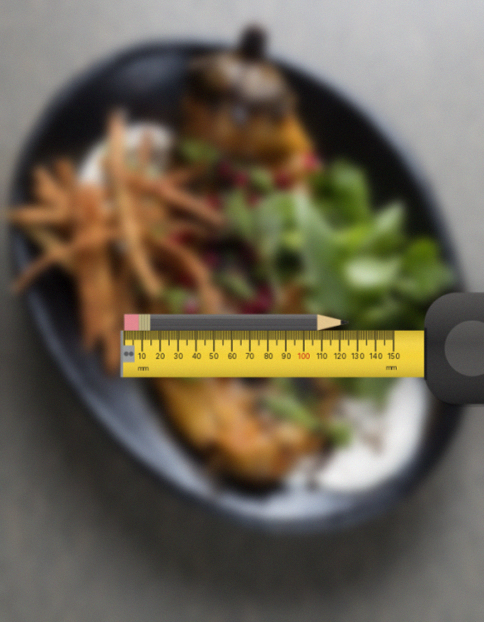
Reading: 125 mm
